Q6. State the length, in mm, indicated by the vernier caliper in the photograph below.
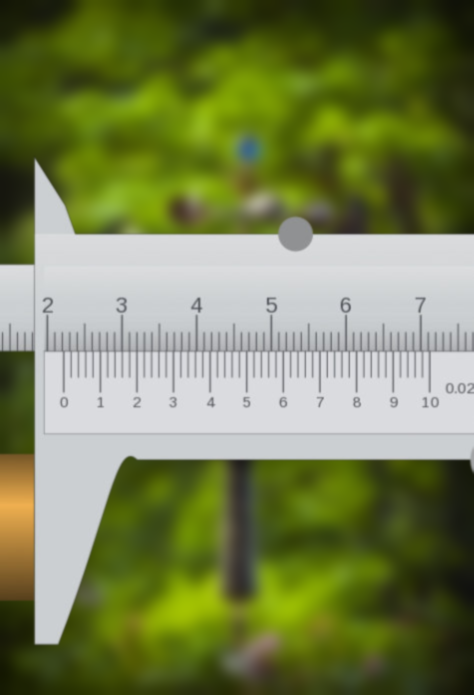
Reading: 22.2 mm
